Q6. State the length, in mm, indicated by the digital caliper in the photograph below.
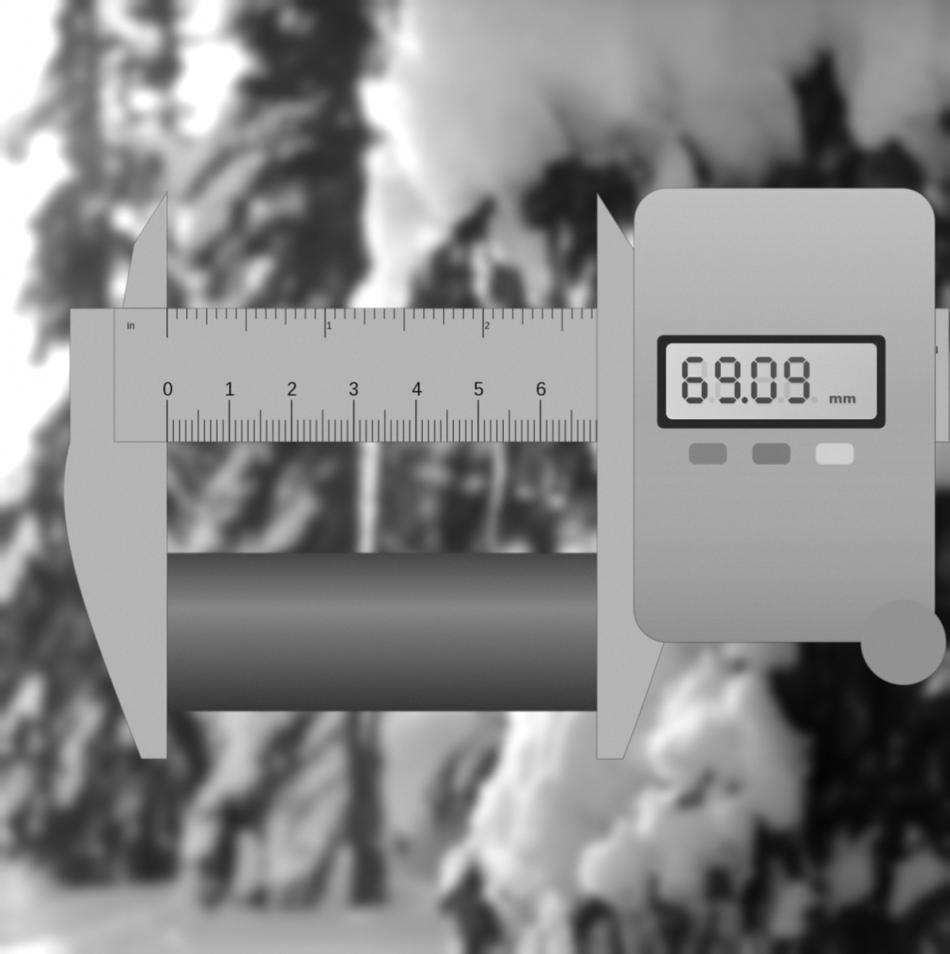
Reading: 69.09 mm
